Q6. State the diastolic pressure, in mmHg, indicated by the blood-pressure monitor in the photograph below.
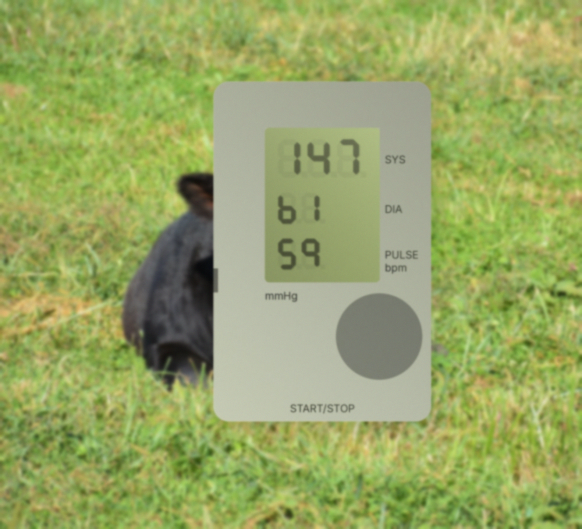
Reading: 61 mmHg
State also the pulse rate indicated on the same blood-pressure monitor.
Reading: 59 bpm
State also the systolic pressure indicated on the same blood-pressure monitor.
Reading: 147 mmHg
